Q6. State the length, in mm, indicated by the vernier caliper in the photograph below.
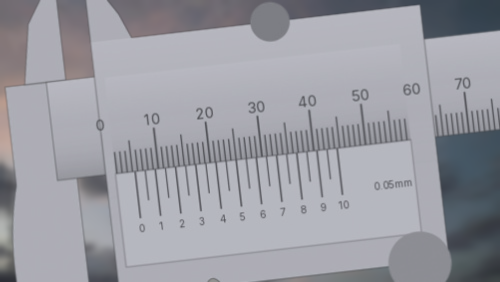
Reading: 5.5 mm
